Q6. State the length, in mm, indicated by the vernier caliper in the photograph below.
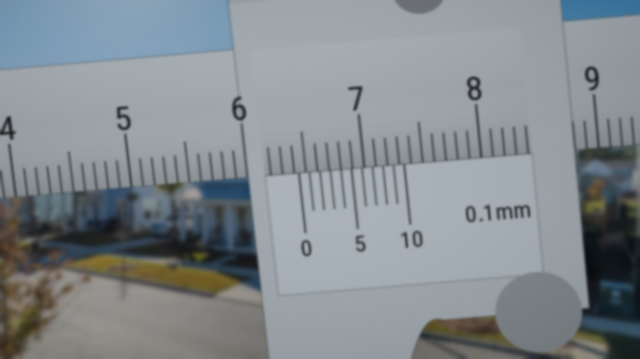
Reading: 64.4 mm
